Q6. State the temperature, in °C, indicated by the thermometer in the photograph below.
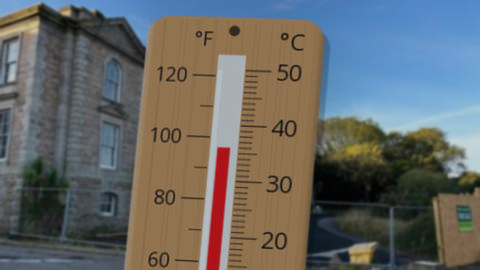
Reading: 36 °C
